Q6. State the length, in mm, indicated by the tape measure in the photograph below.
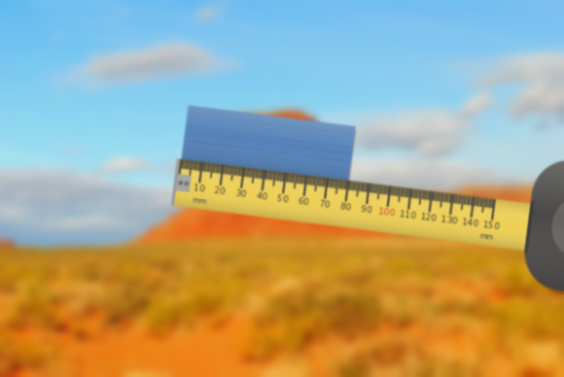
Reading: 80 mm
